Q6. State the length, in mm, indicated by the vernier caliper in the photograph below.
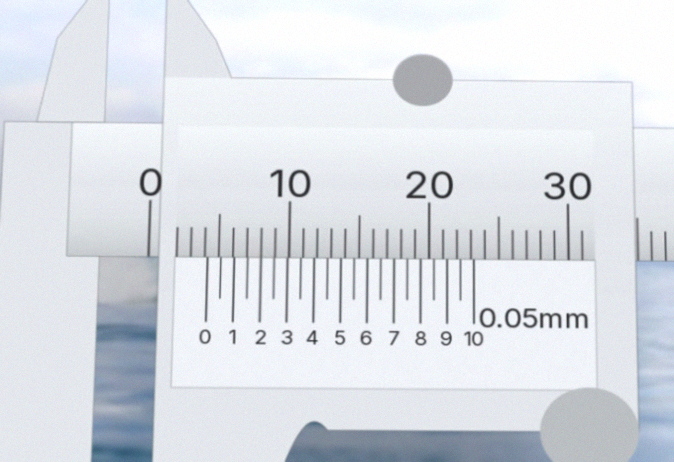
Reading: 4.2 mm
